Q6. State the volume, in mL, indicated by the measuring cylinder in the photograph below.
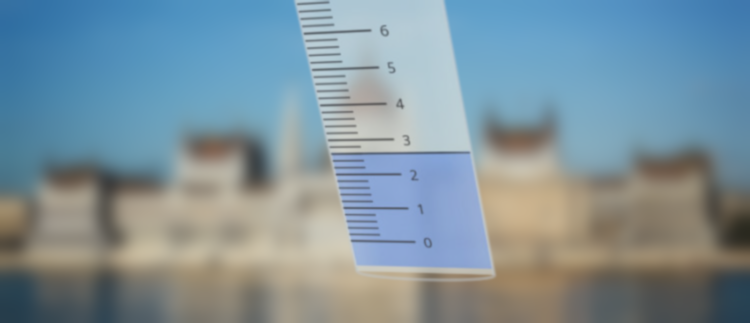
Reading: 2.6 mL
